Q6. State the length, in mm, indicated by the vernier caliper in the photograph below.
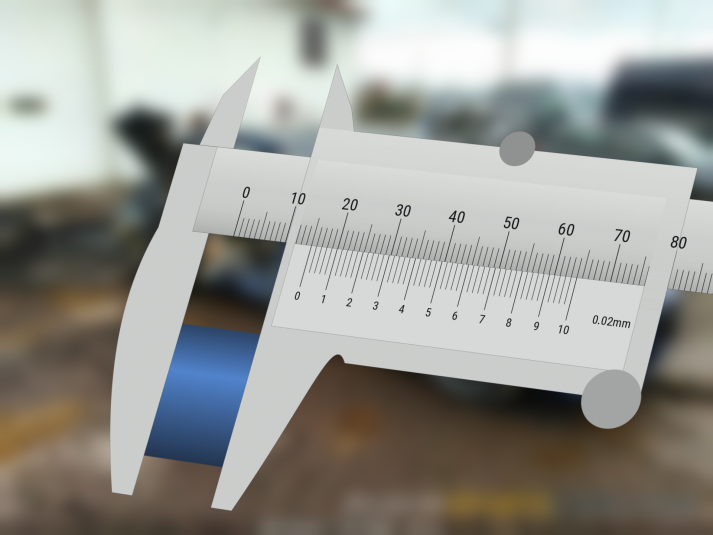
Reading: 15.0 mm
